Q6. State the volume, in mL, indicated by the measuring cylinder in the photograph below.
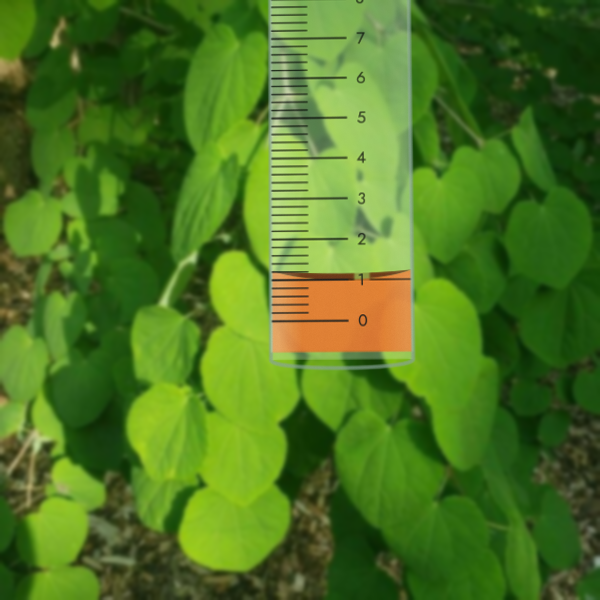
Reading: 1 mL
